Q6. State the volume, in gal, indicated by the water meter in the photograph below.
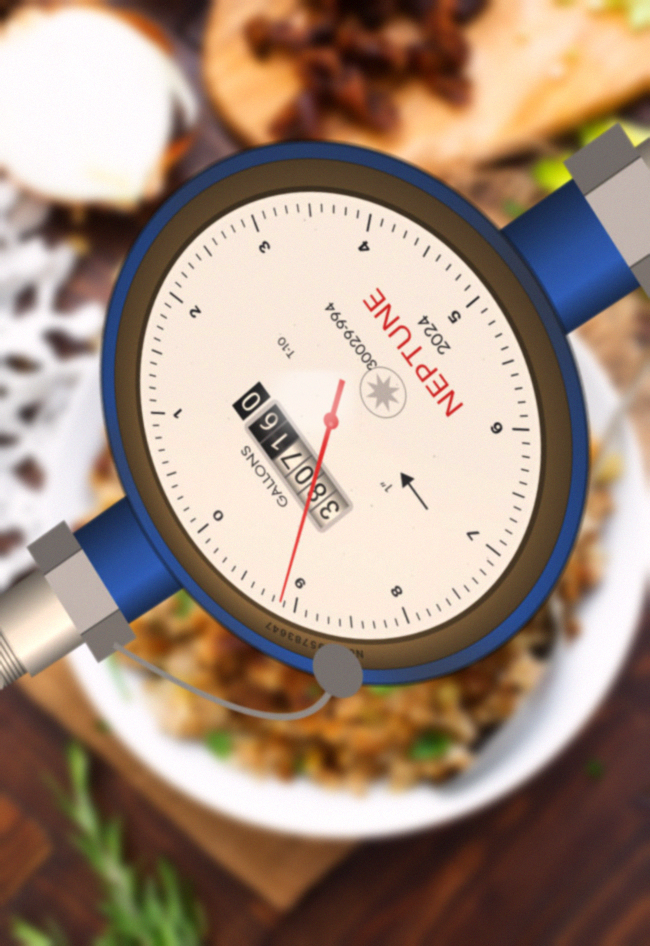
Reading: 3807159.1 gal
